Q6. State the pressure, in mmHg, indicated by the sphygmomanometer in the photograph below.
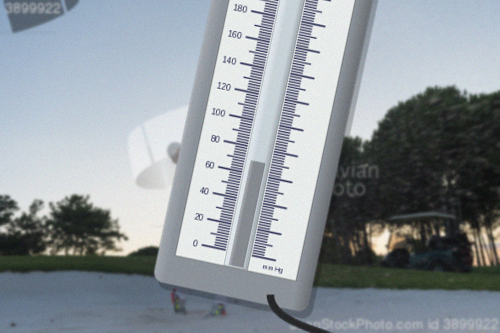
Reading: 70 mmHg
